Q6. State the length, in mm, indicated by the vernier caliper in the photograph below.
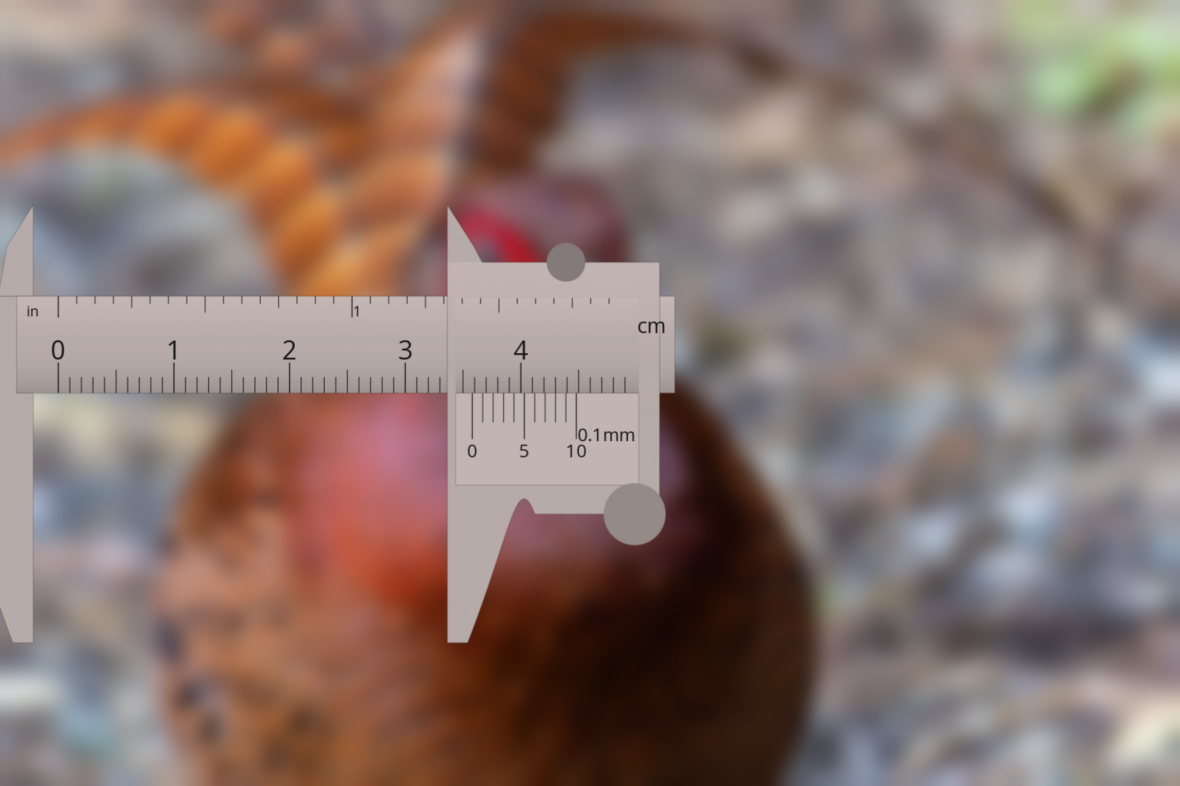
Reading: 35.8 mm
